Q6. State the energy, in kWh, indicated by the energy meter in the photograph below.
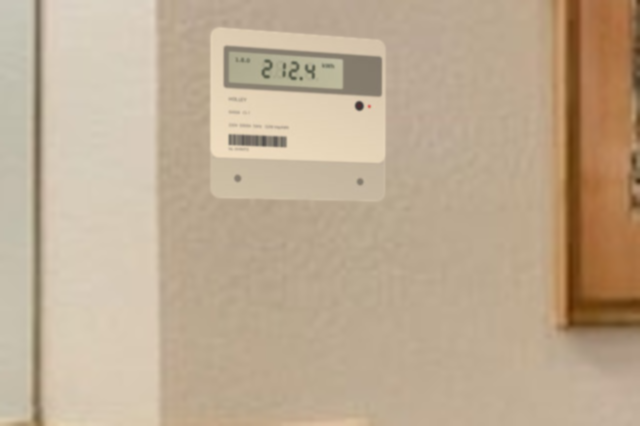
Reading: 212.4 kWh
